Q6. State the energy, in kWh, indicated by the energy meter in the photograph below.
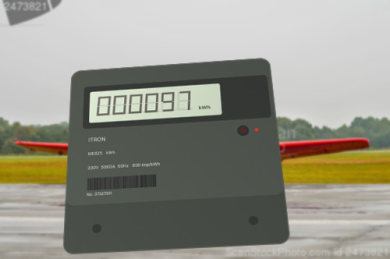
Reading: 97 kWh
